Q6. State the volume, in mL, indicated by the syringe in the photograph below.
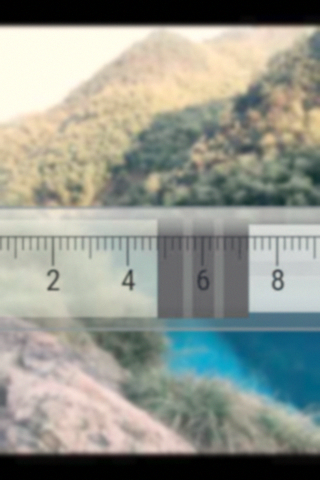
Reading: 4.8 mL
